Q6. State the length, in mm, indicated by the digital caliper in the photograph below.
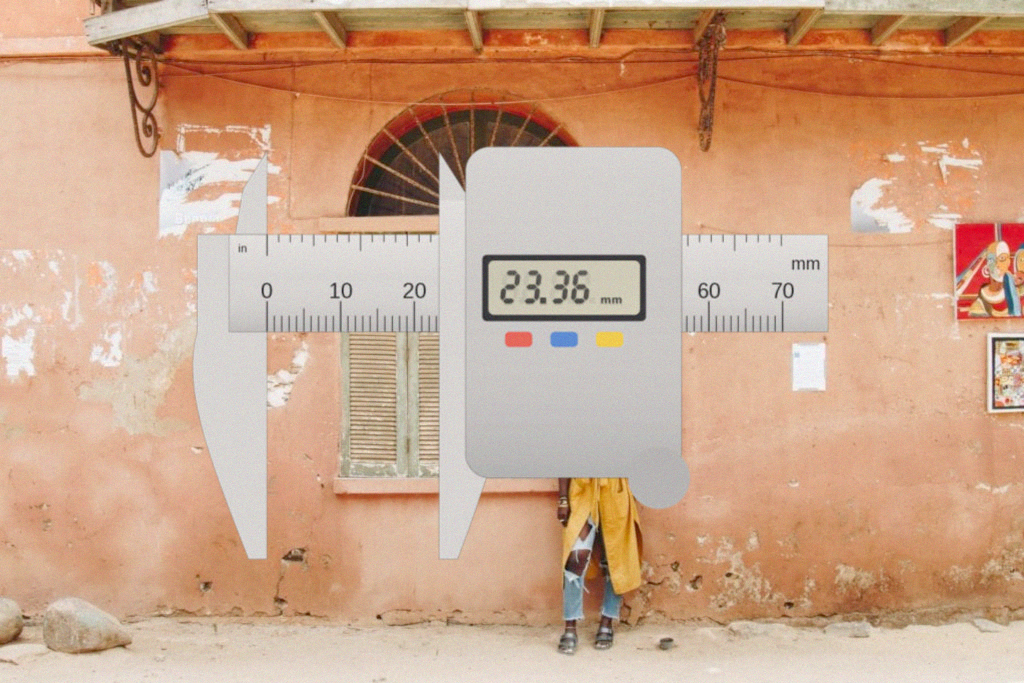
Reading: 23.36 mm
